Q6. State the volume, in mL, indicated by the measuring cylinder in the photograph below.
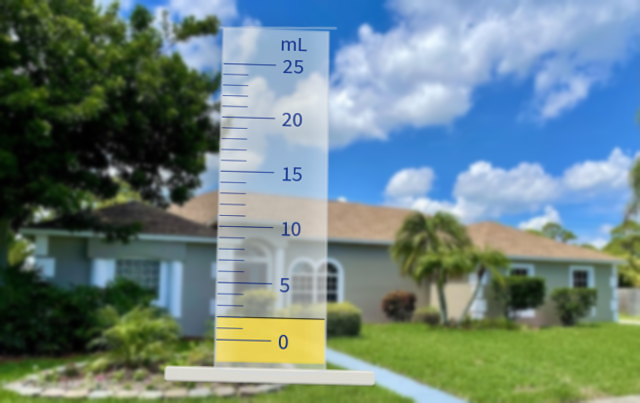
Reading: 2 mL
